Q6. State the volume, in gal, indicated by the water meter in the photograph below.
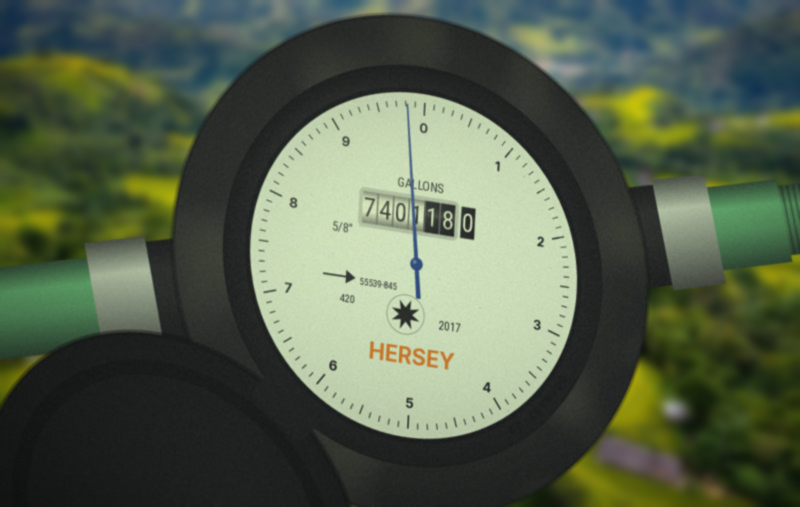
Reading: 7401179.8 gal
